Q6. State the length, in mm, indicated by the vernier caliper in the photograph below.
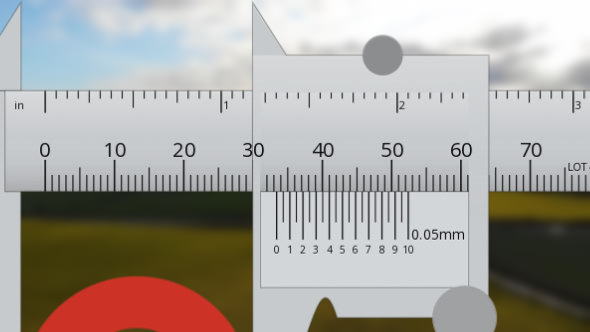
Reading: 33.4 mm
